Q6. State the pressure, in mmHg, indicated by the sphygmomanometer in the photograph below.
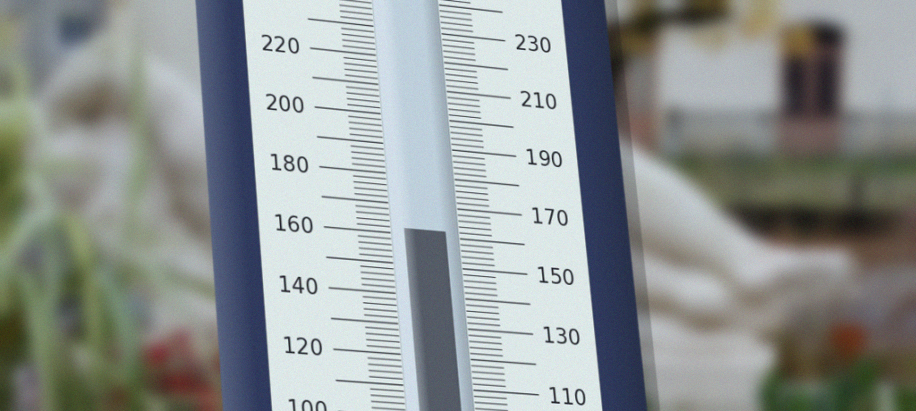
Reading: 162 mmHg
